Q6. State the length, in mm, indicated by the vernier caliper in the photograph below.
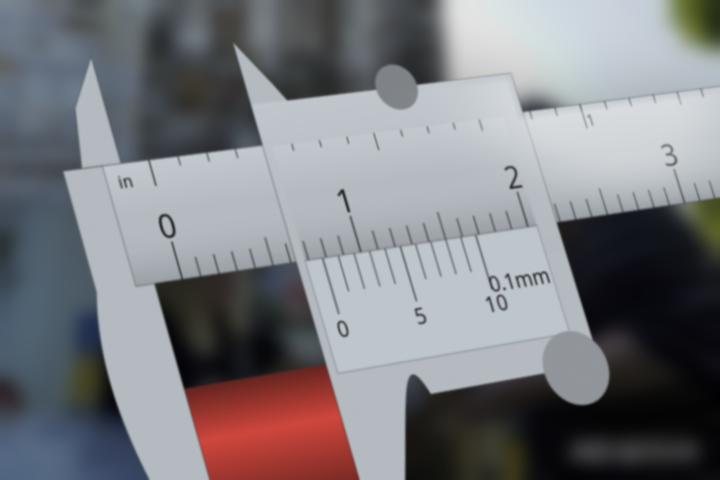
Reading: 7.8 mm
